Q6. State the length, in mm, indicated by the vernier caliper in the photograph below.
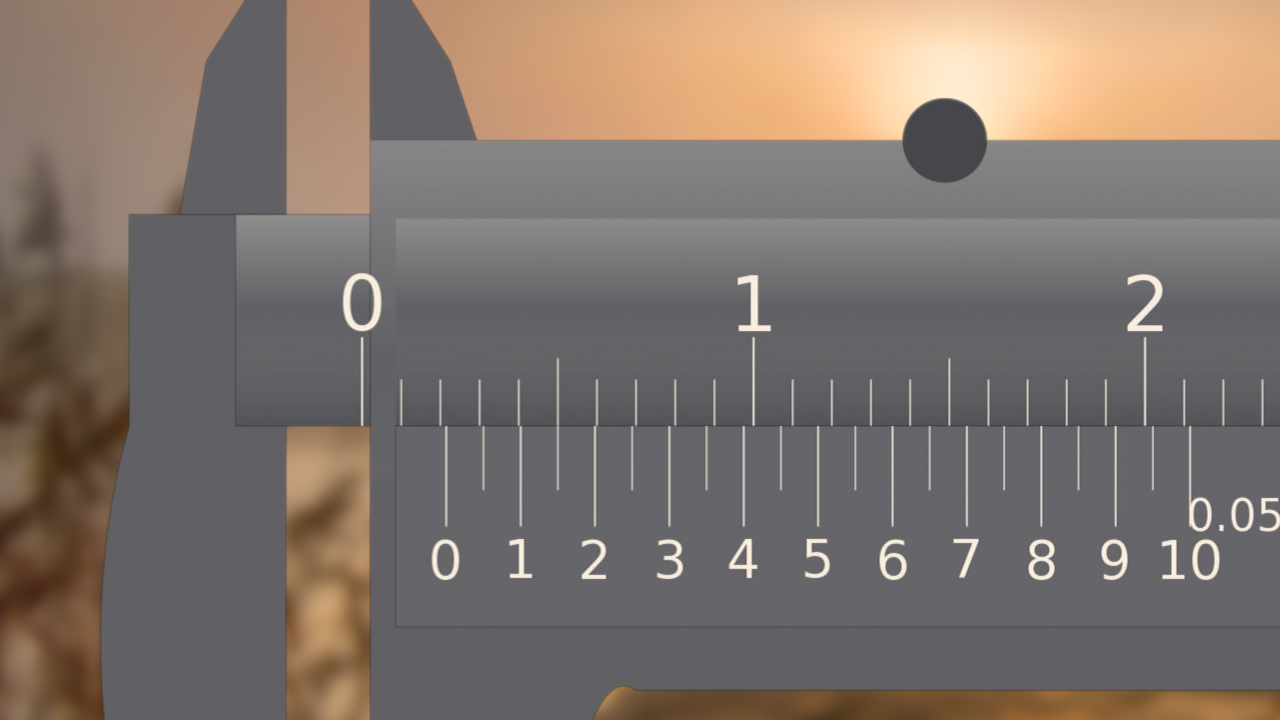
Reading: 2.15 mm
